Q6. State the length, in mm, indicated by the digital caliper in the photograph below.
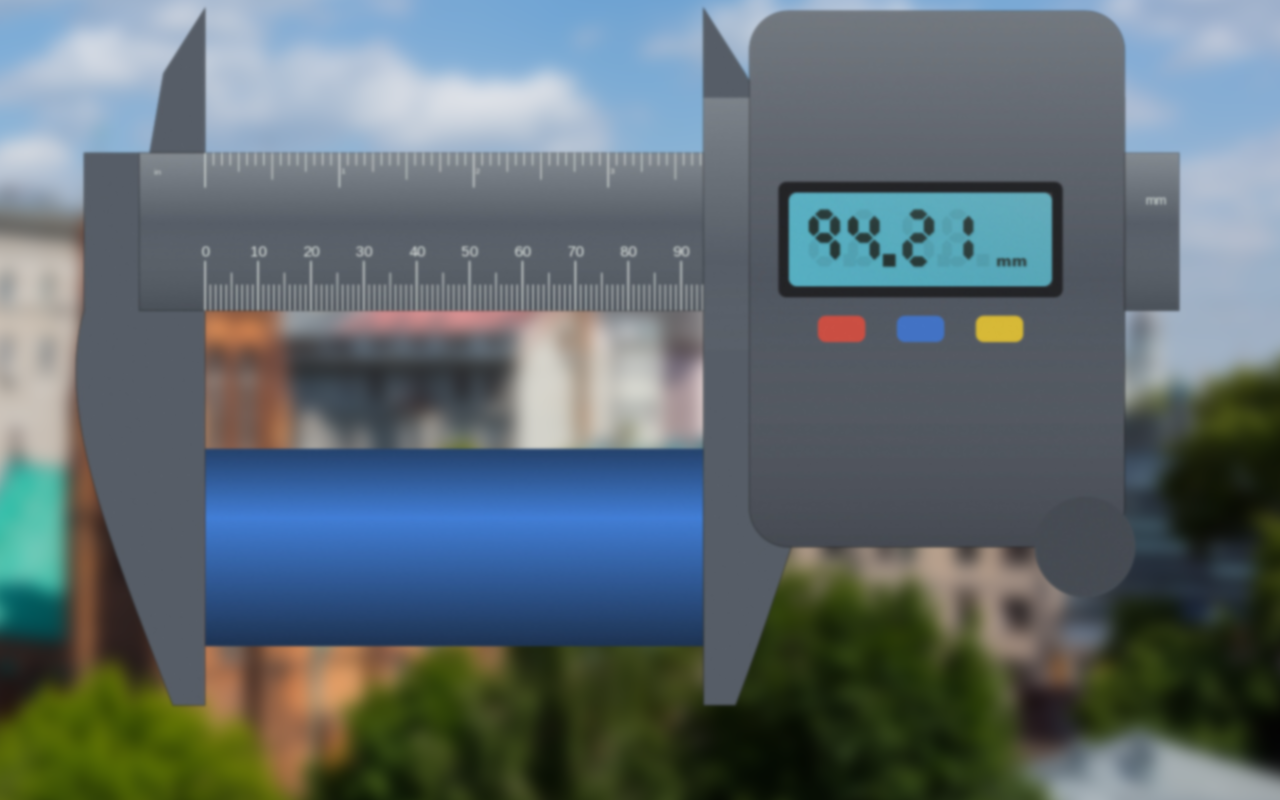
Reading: 94.21 mm
